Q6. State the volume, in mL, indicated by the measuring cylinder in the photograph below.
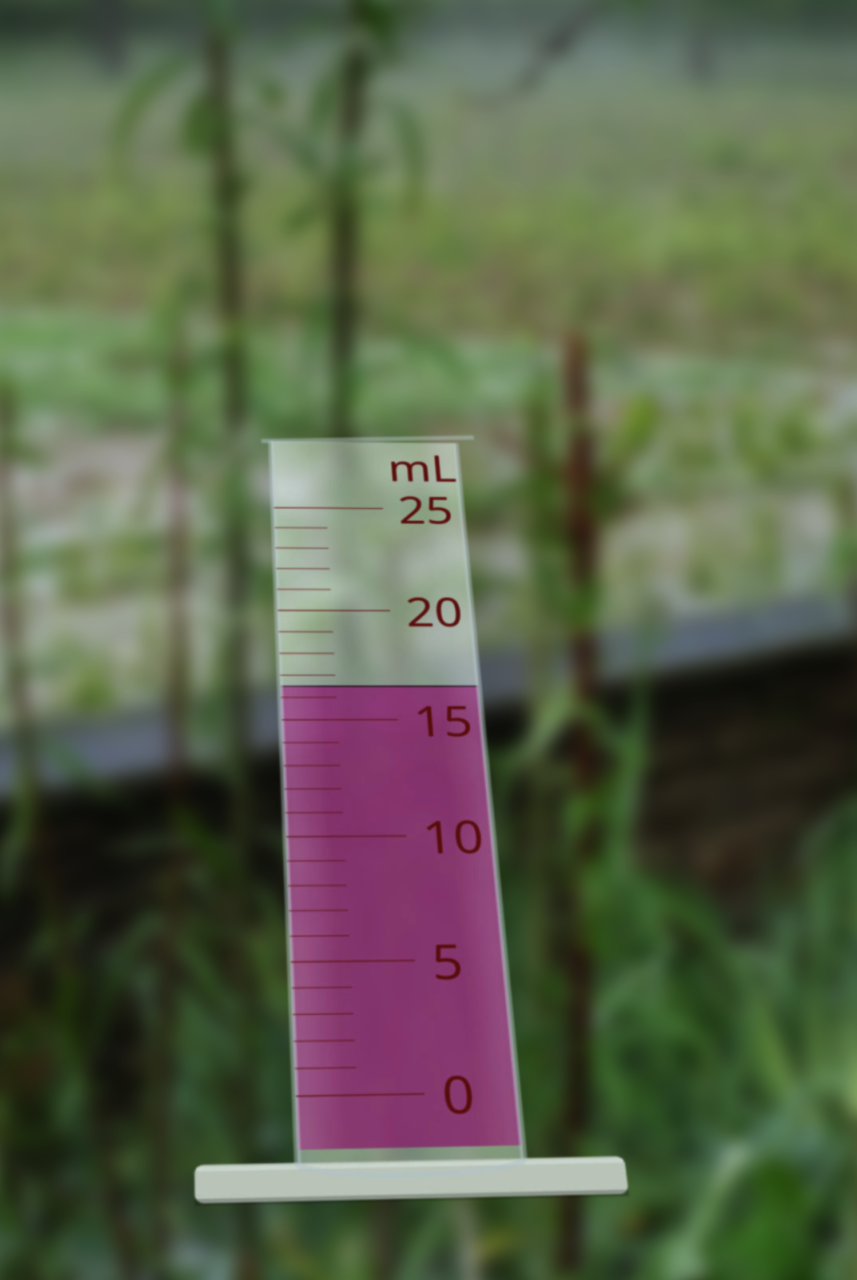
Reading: 16.5 mL
